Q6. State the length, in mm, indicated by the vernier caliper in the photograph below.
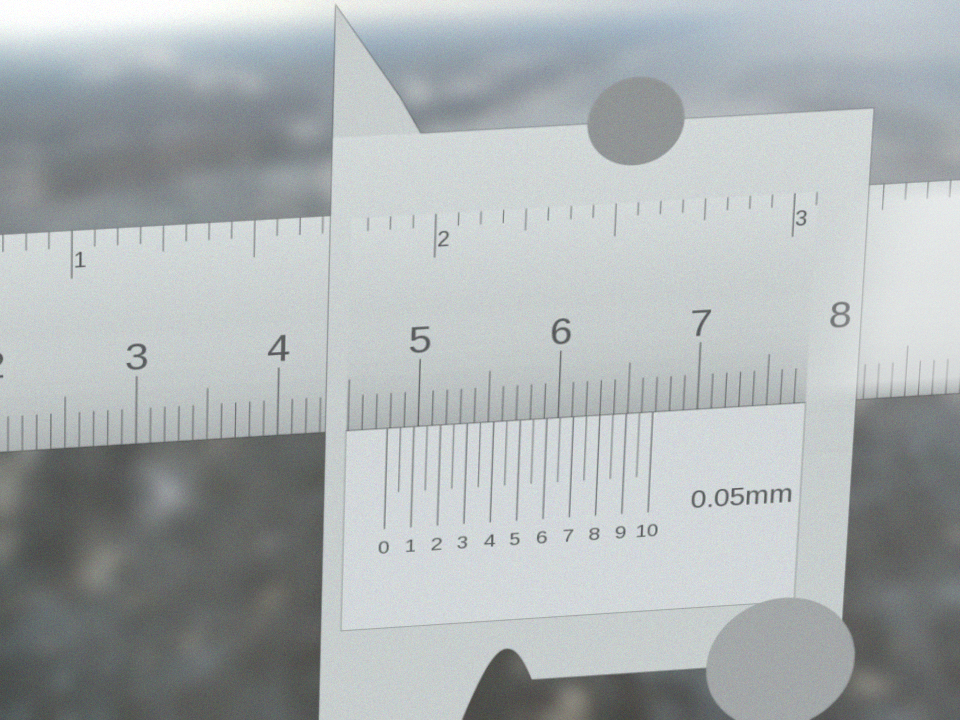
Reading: 47.8 mm
